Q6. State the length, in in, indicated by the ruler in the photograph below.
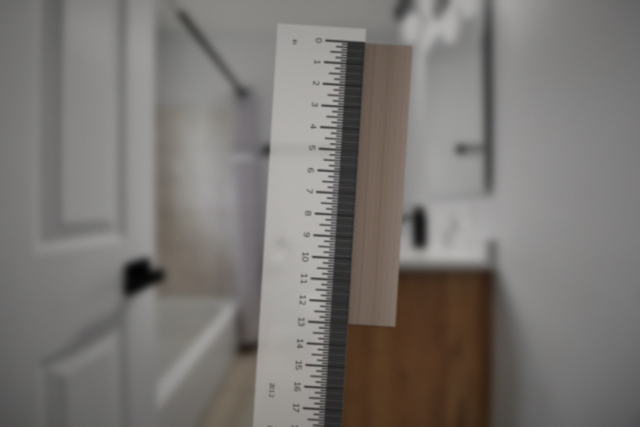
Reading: 13 in
